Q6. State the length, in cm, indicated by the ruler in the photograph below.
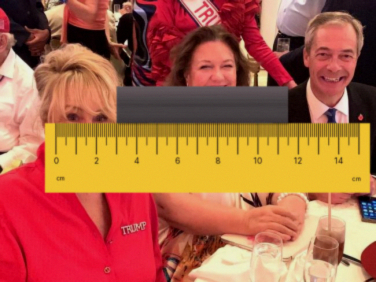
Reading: 8.5 cm
